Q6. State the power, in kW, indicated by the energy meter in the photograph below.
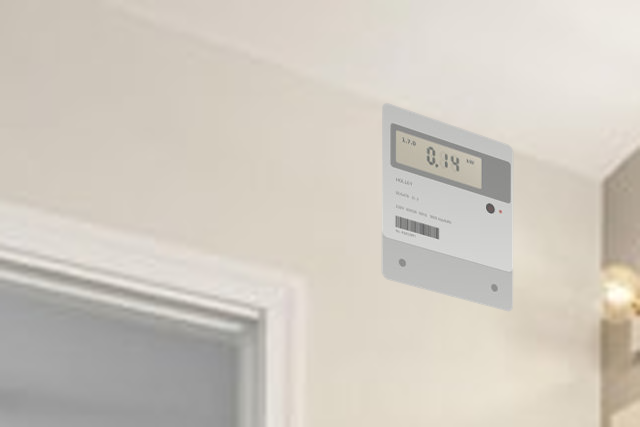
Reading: 0.14 kW
